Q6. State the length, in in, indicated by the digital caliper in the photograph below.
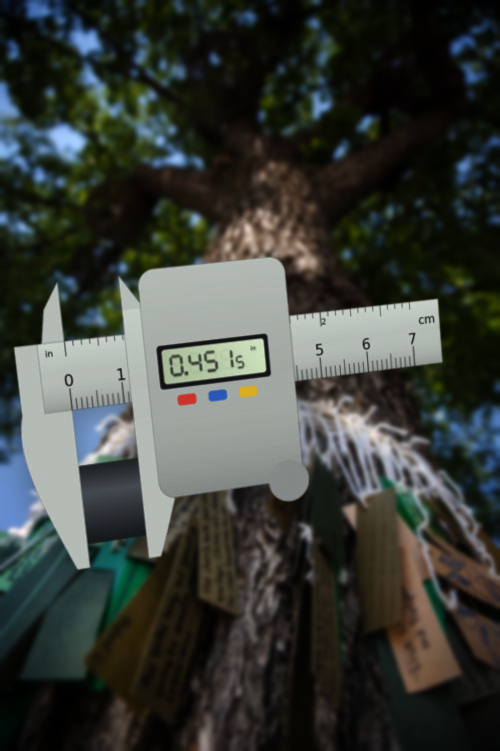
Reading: 0.4515 in
